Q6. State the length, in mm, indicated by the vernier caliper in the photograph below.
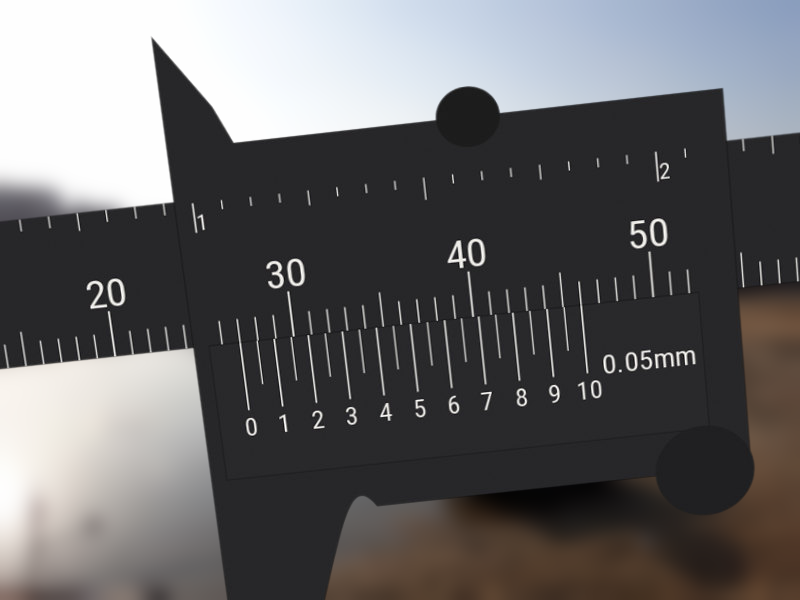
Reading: 27.0 mm
